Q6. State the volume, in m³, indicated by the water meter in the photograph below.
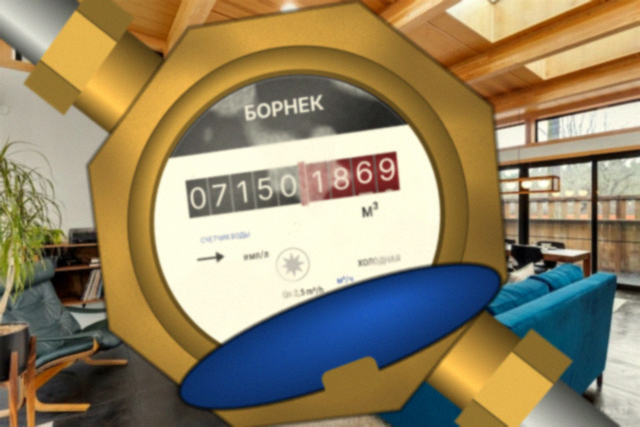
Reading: 7150.1869 m³
